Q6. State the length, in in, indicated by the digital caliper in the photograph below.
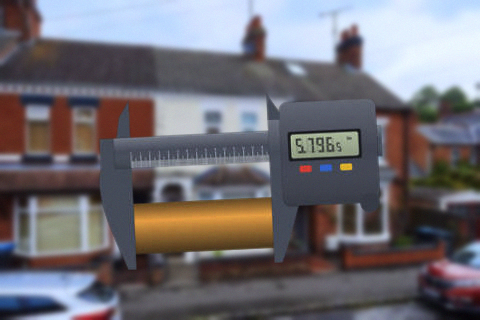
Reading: 5.7965 in
